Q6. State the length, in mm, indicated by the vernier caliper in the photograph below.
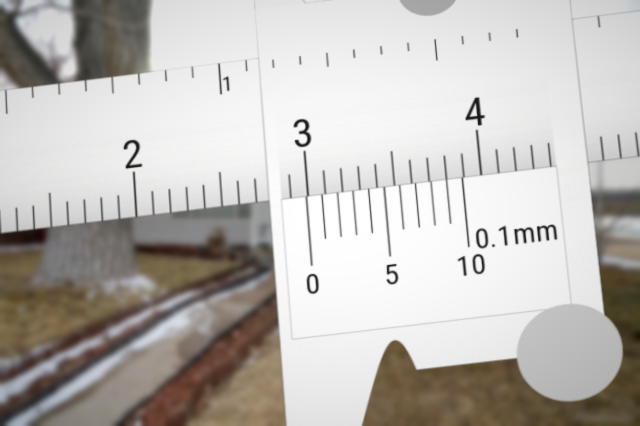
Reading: 29.9 mm
